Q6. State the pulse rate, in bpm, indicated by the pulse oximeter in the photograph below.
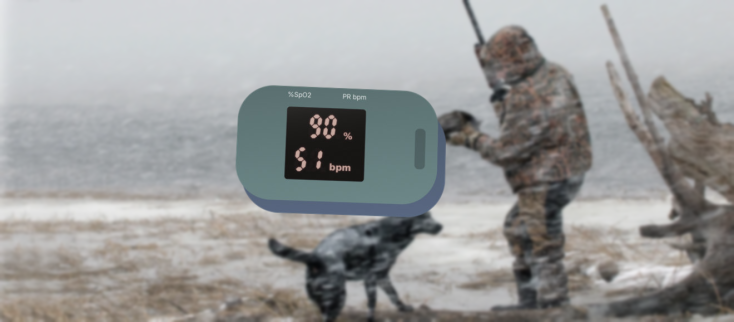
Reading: 51 bpm
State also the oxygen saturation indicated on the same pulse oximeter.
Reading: 90 %
